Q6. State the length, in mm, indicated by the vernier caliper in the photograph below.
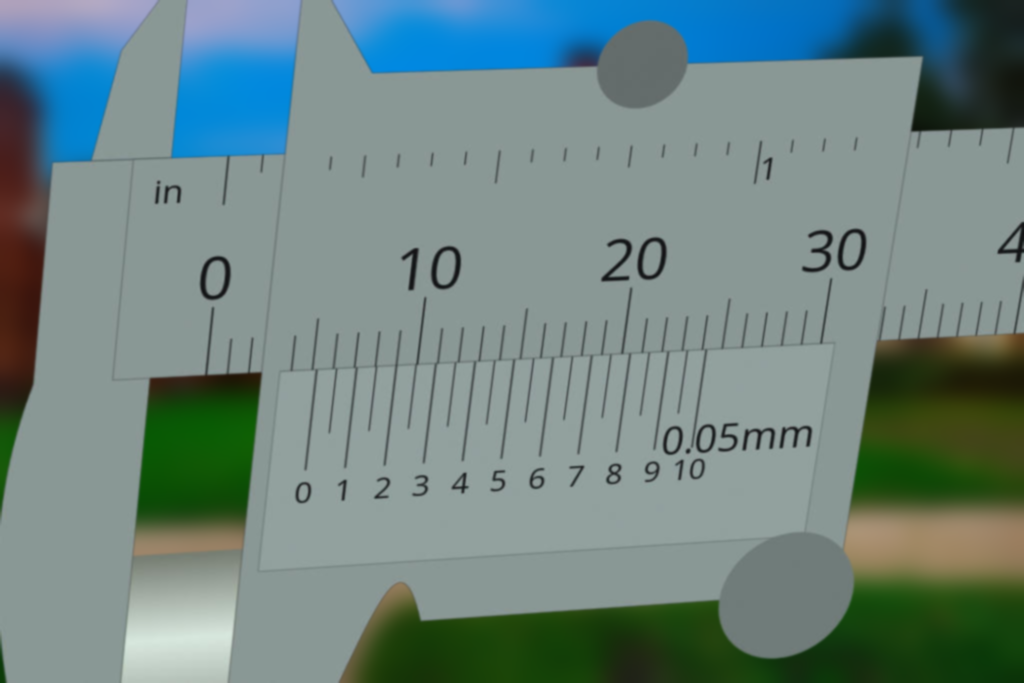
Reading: 5.2 mm
